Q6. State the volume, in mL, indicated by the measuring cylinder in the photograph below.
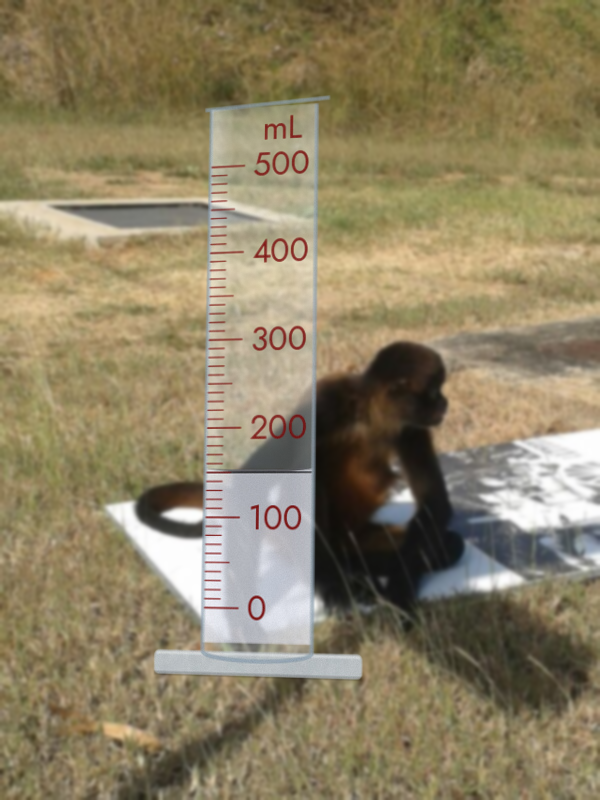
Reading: 150 mL
